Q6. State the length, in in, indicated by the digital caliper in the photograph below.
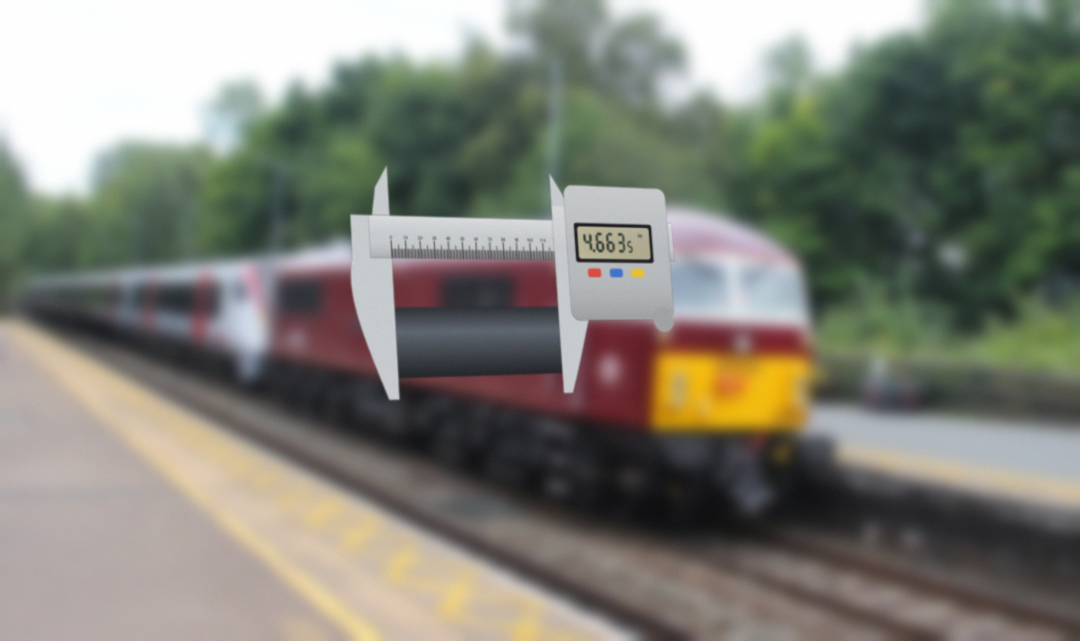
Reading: 4.6635 in
